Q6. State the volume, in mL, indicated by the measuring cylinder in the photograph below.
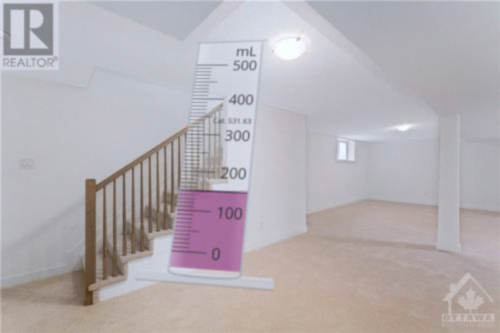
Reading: 150 mL
